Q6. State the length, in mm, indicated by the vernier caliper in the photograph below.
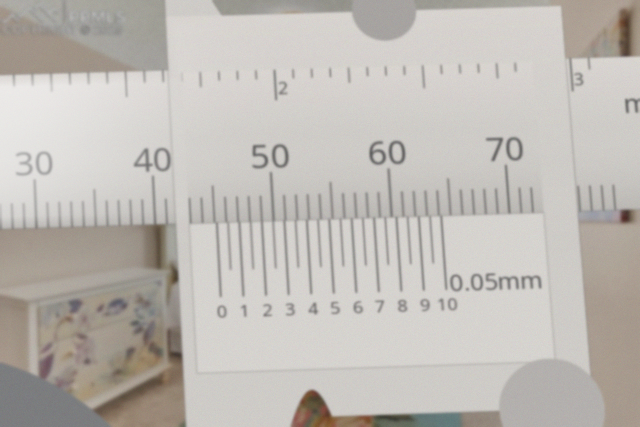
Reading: 45.2 mm
